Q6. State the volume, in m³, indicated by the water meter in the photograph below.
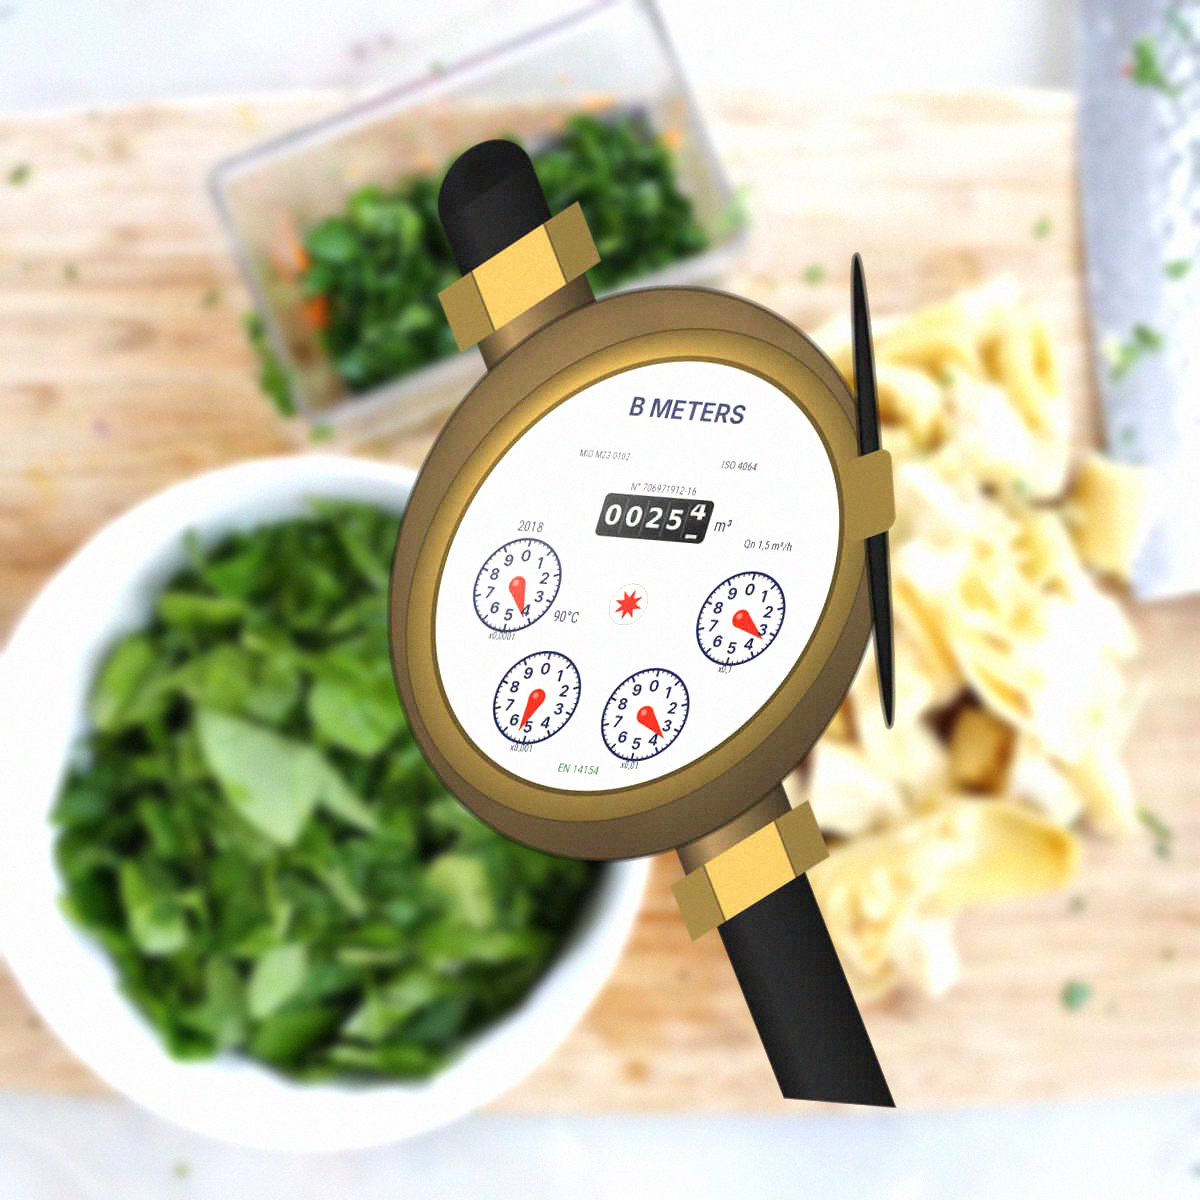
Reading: 254.3354 m³
